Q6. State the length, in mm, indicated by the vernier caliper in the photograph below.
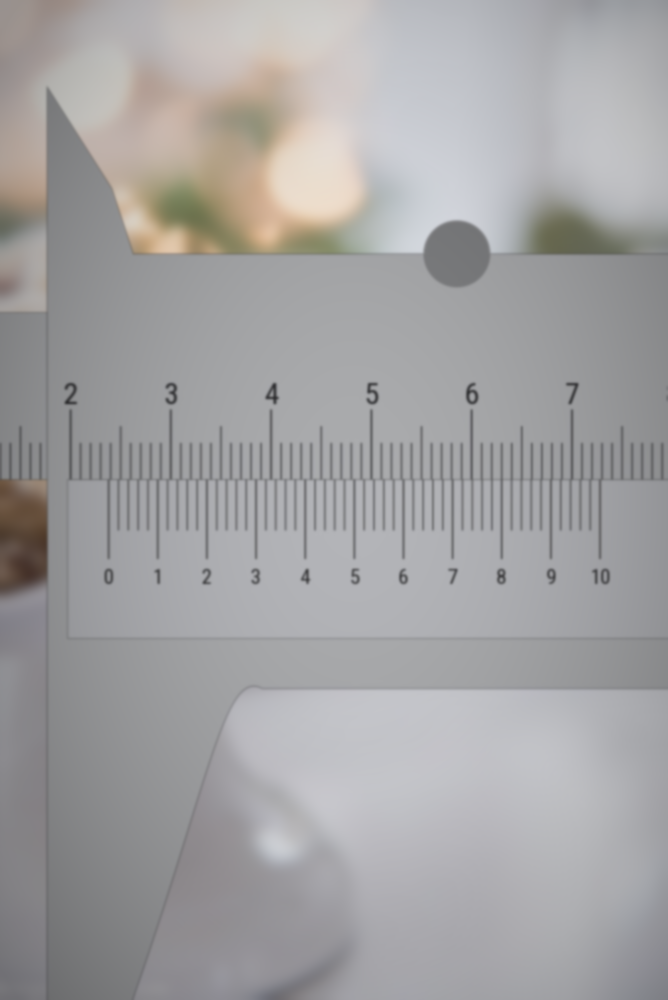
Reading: 23.8 mm
